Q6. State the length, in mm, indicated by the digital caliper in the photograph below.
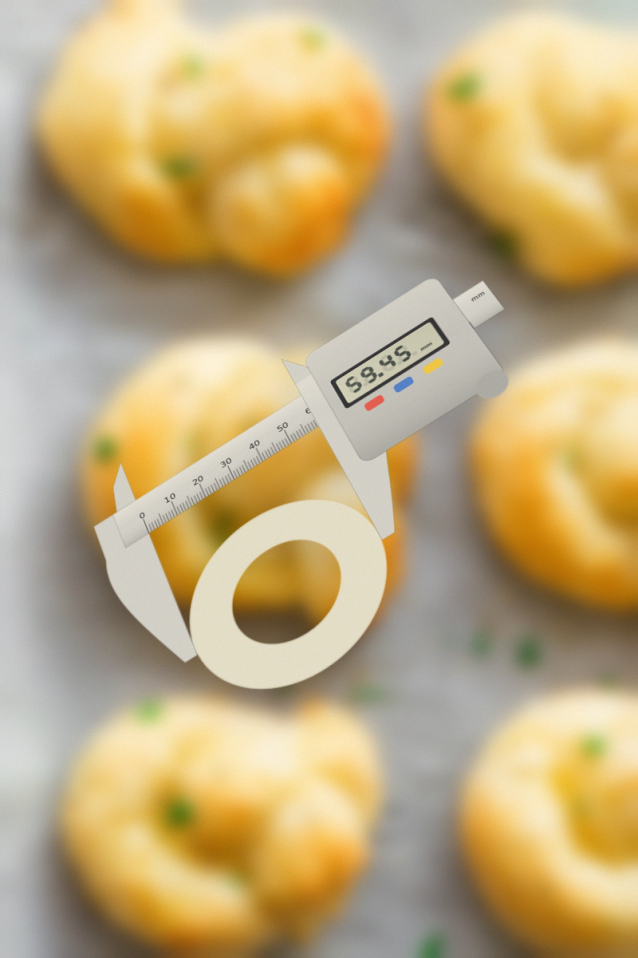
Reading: 59.45 mm
